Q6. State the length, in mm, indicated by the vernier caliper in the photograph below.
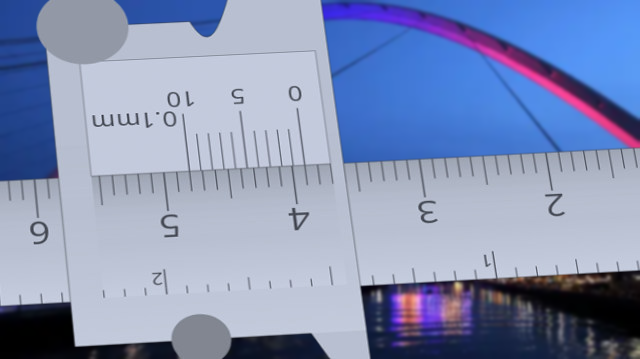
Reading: 39.0 mm
